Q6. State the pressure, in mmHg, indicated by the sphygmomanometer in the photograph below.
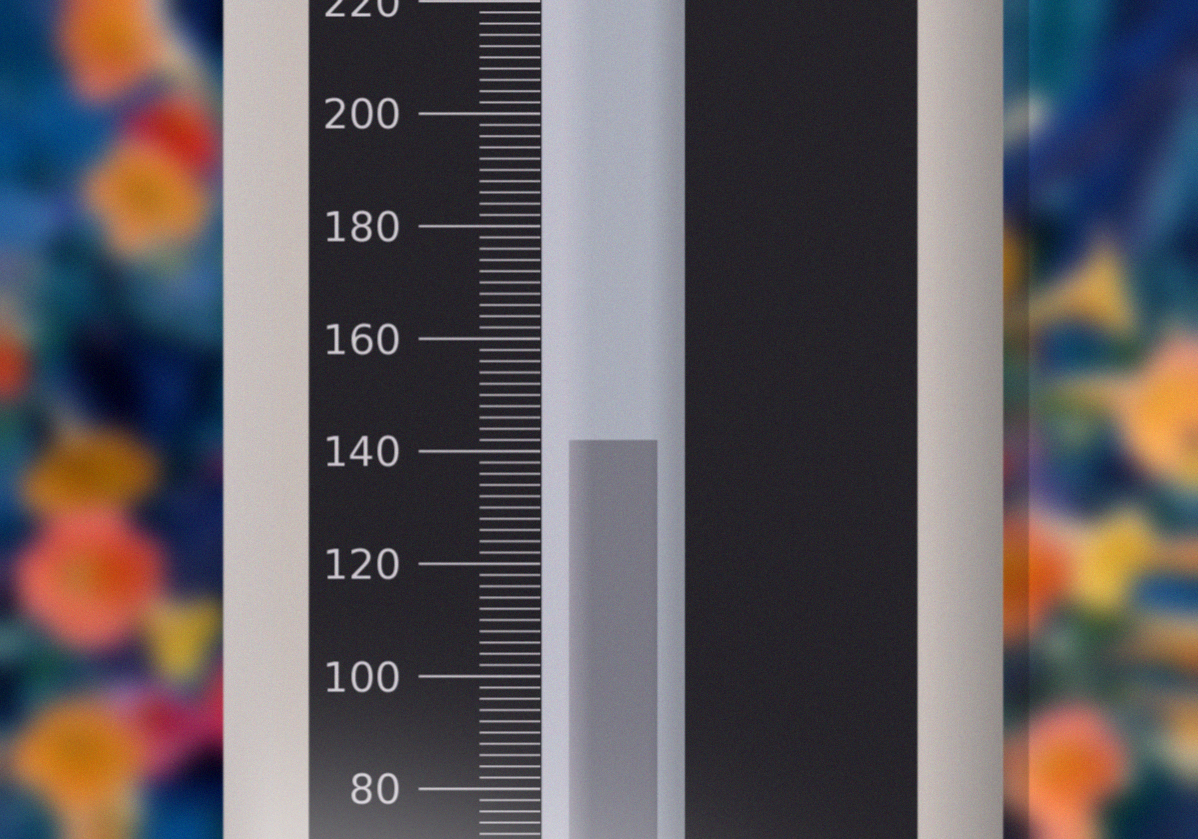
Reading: 142 mmHg
